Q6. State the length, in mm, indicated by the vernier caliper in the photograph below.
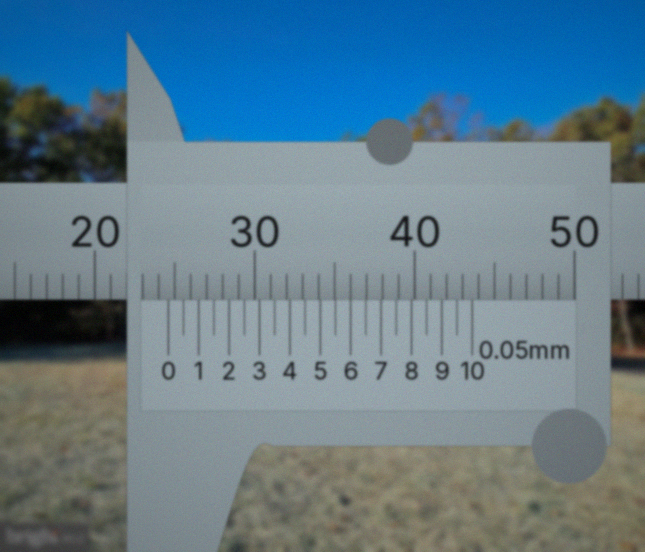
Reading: 24.6 mm
